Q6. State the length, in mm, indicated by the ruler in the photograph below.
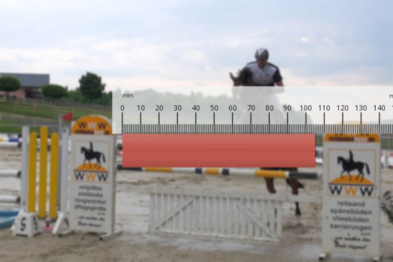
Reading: 105 mm
